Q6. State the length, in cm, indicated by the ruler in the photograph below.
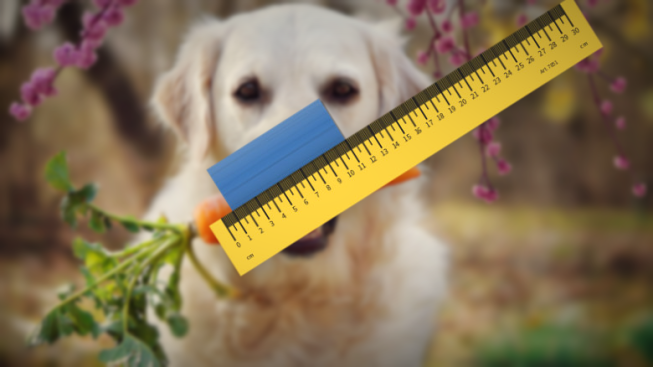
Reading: 10 cm
